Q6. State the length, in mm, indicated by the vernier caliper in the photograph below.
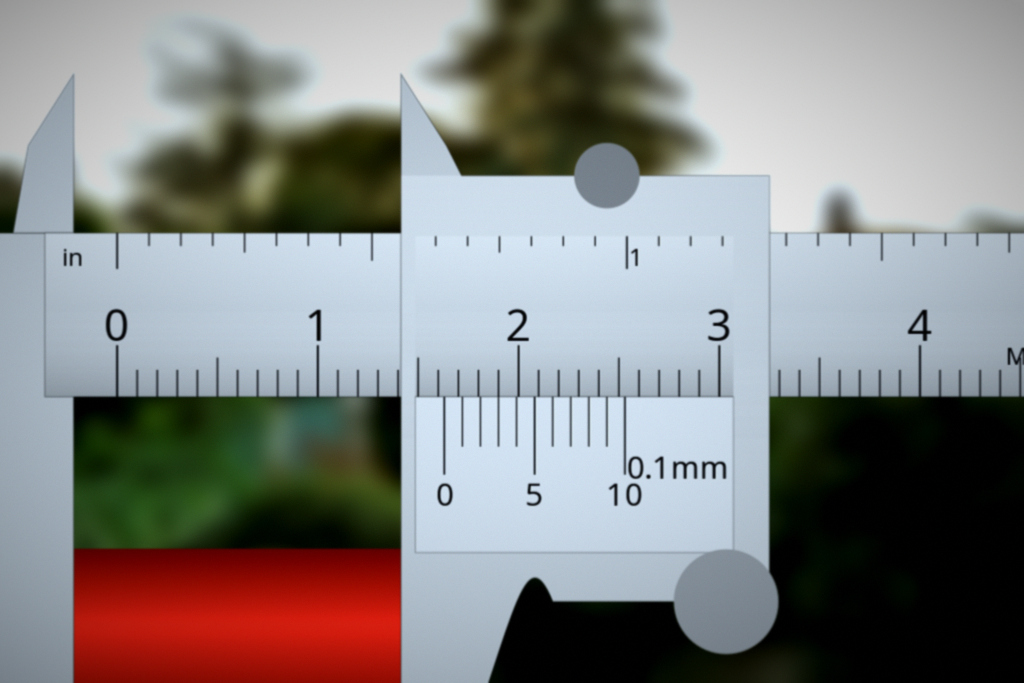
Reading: 16.3 mm
